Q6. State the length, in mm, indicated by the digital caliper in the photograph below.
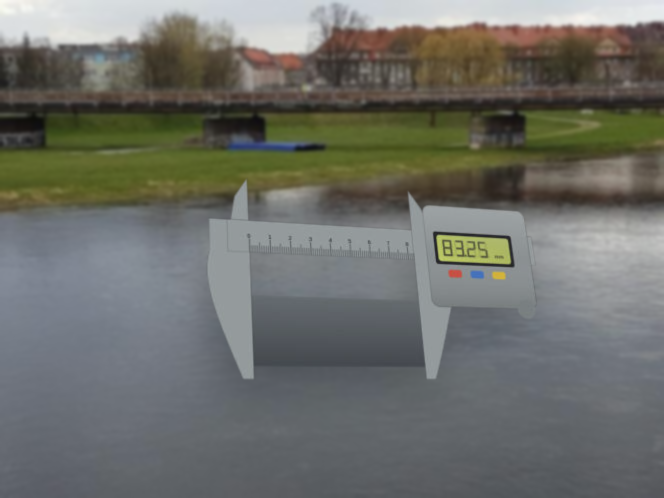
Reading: 83.25 mm
